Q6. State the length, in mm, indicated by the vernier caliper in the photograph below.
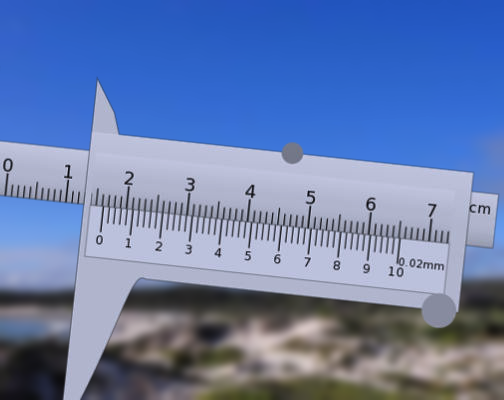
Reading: 16.2 mm
